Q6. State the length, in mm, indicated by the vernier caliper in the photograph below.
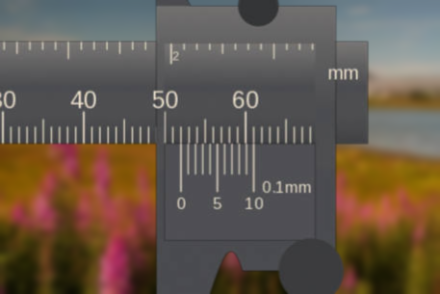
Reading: 52.0 mm
